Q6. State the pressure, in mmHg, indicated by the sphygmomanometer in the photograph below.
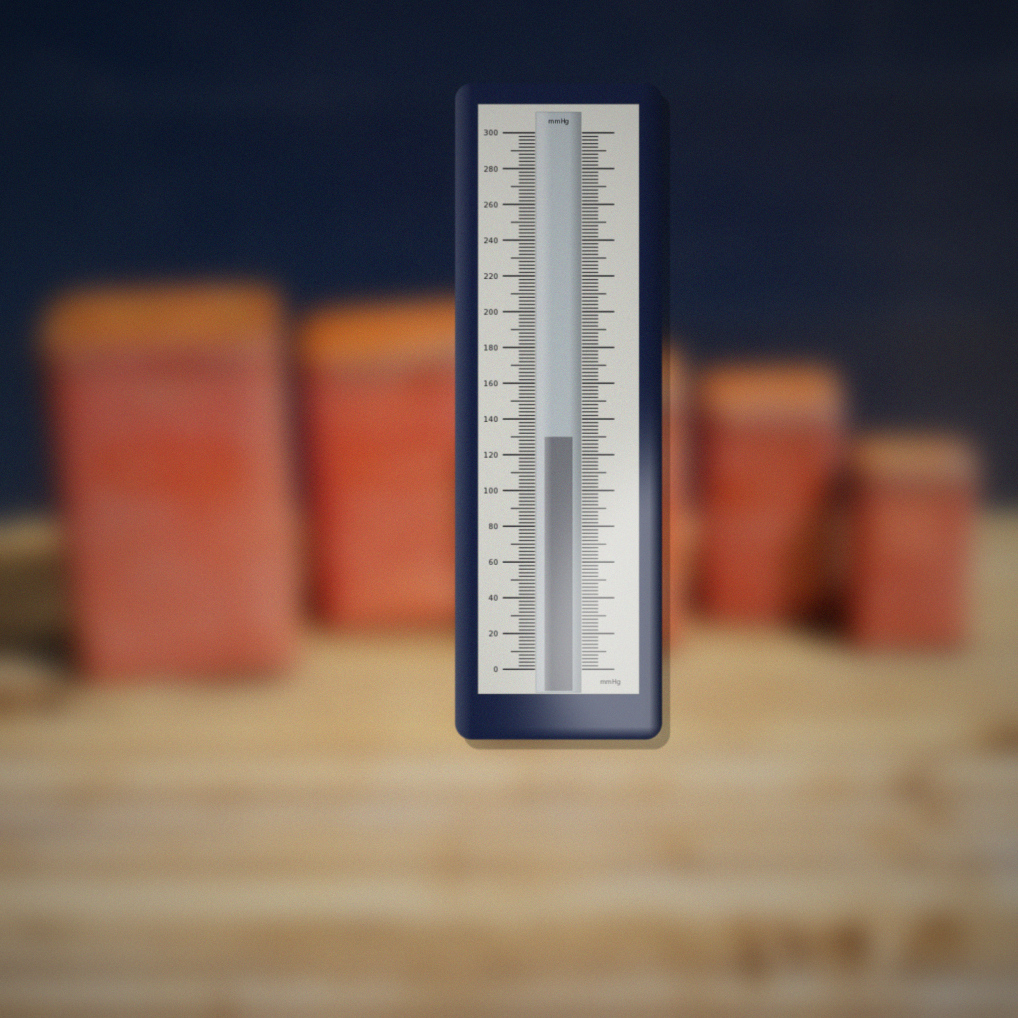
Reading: 130 mmHg
